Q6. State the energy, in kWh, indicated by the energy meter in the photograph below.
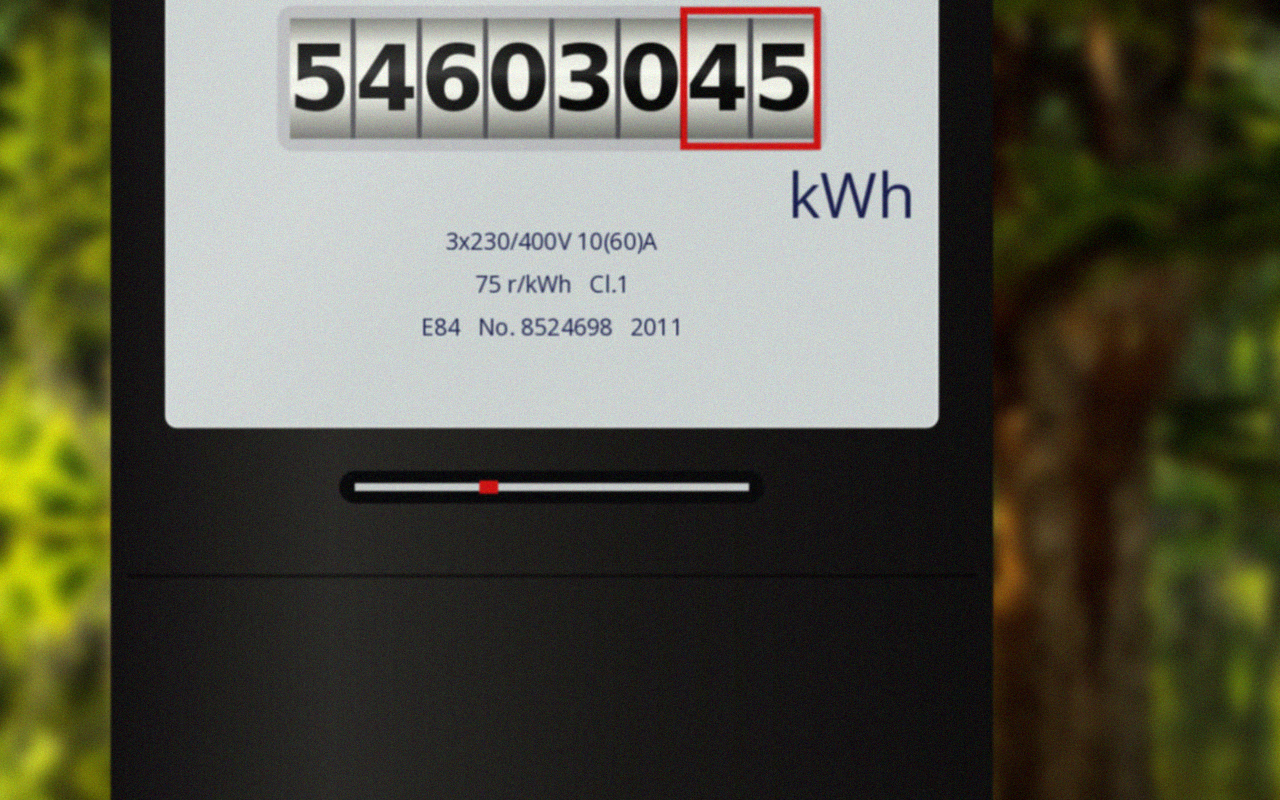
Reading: 546030.45 kWh
